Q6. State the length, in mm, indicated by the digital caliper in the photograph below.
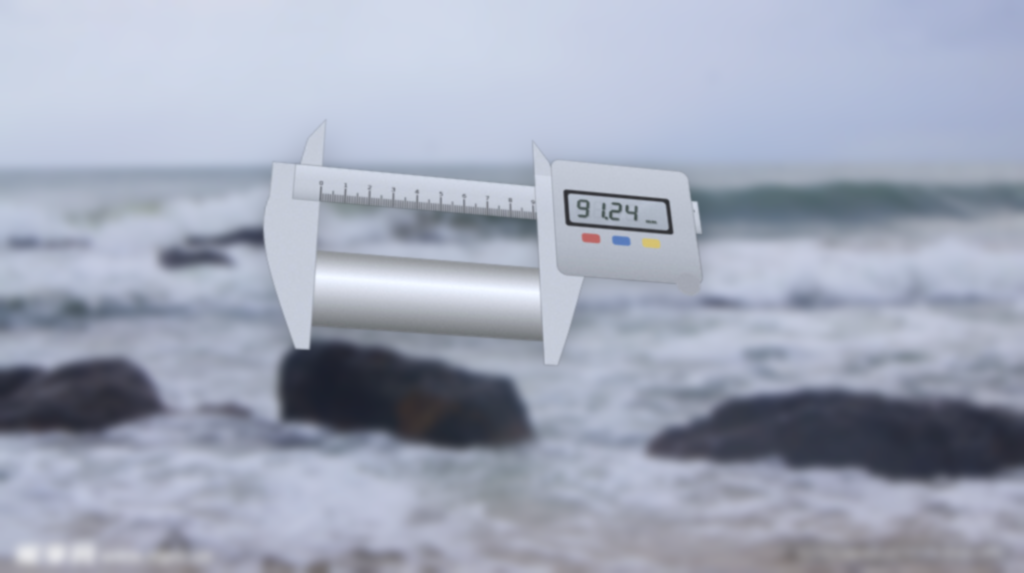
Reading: 91.24 mm
